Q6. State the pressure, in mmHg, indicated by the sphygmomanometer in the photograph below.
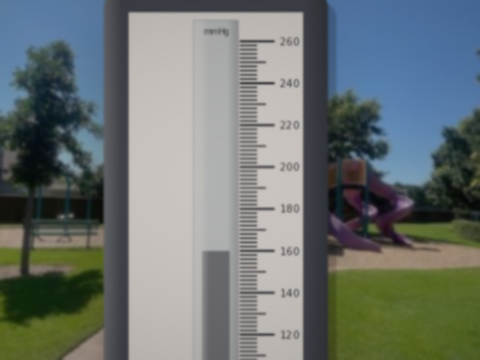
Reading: 160 mmHg
